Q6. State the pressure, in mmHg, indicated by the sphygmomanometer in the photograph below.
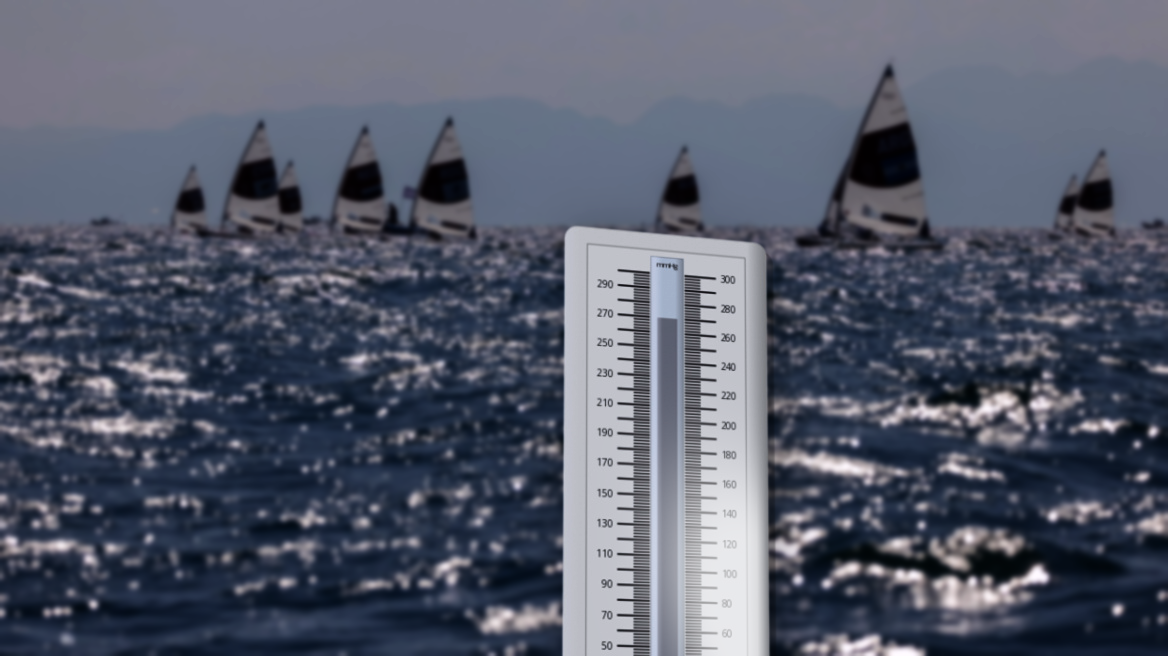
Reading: 270 mmHg
